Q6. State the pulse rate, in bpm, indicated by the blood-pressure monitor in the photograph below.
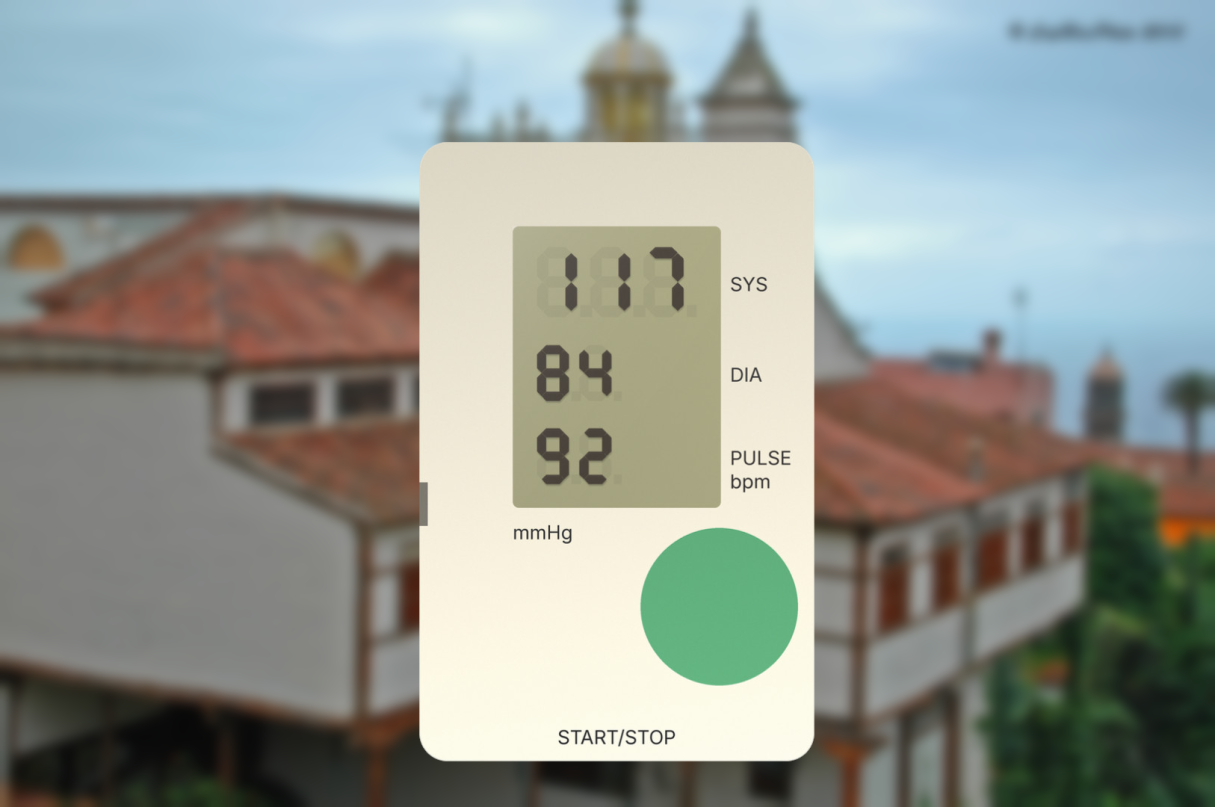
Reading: 92 bpm
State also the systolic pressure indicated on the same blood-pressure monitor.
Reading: 117 mmHg
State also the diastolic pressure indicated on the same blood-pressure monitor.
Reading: 84 mmHg
